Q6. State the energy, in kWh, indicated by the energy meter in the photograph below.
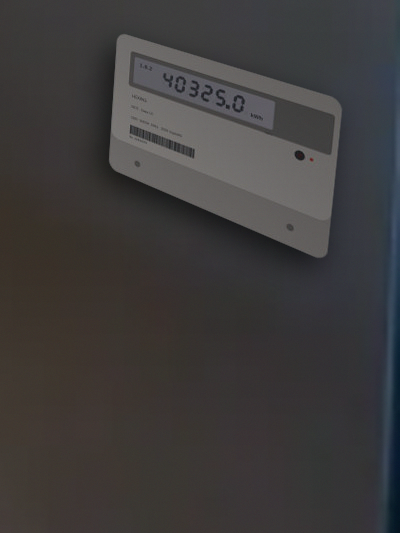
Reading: 40325.0 kWh
